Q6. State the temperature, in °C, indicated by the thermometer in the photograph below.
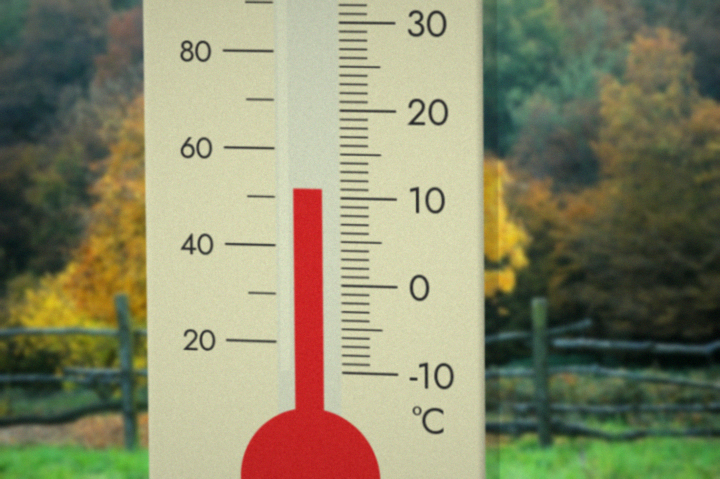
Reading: 11 °C
